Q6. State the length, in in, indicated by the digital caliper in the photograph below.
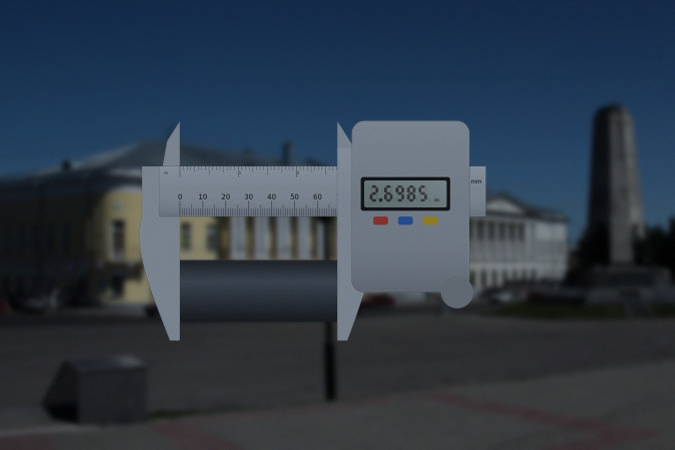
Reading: 2.6985 in
